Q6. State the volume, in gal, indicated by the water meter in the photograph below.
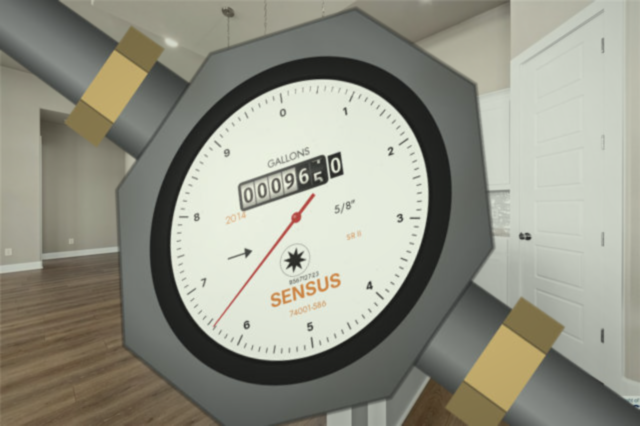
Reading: 9646.4 gal
